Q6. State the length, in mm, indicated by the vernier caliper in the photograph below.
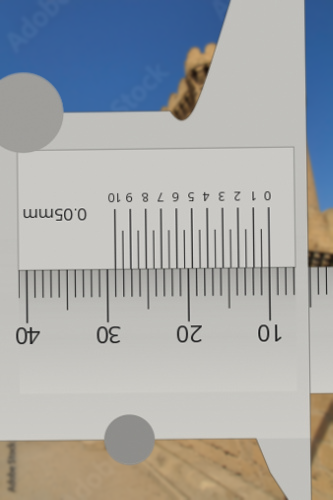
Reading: 10.0 mm
